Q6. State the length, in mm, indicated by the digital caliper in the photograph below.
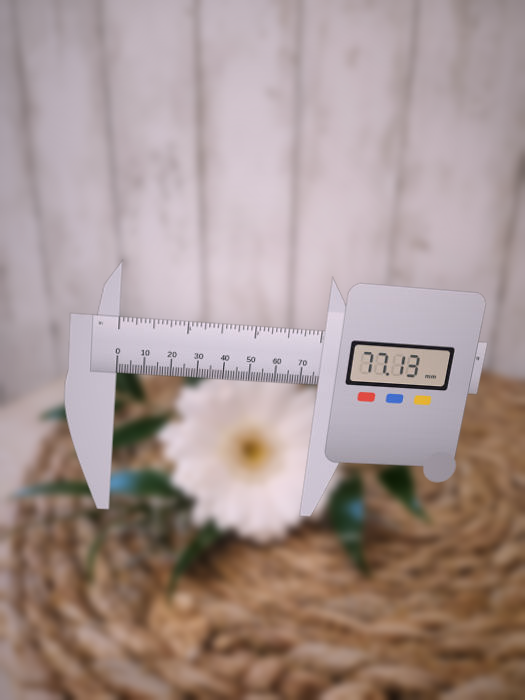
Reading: 77.13 mm
